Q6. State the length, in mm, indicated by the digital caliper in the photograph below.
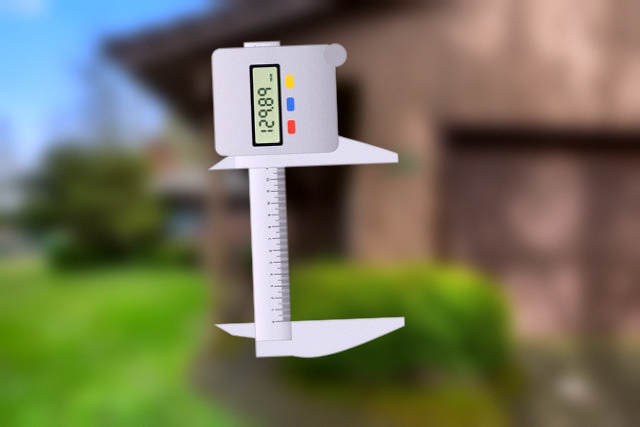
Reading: 129.89 mm
